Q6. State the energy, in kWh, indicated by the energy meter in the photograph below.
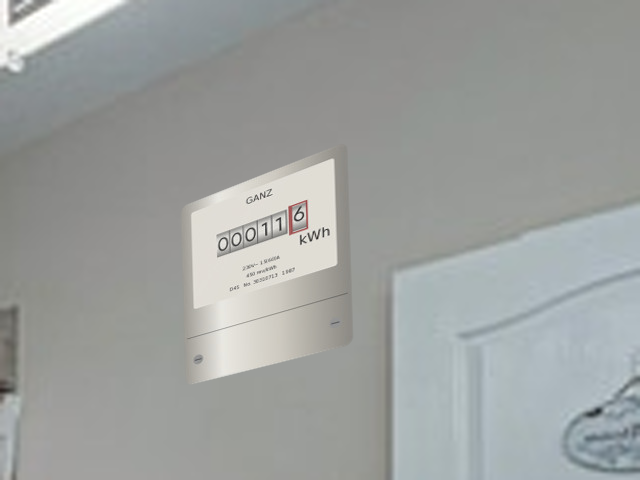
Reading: 11.6 kWh
